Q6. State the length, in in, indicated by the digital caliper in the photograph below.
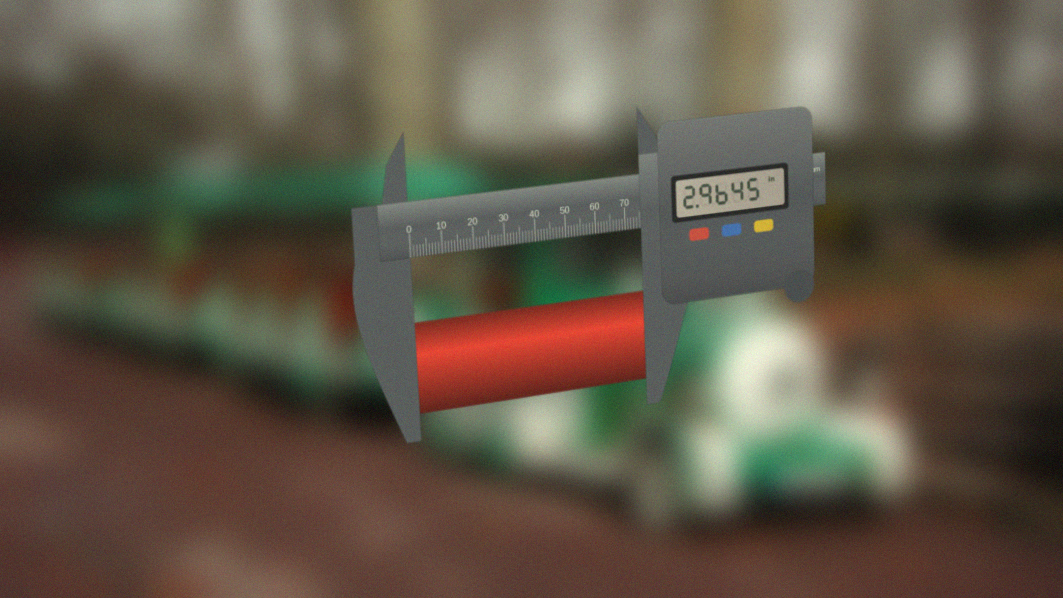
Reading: 2.9645 in
